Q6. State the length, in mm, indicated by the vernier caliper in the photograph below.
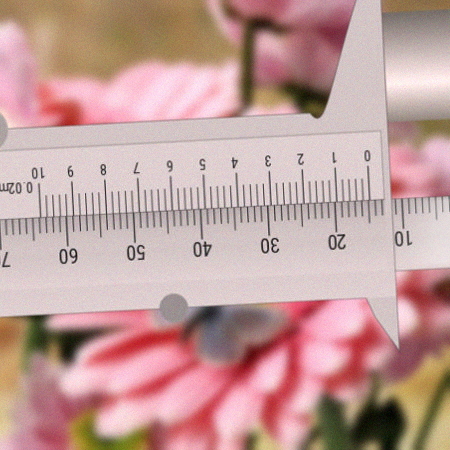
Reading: 14.8 mm
